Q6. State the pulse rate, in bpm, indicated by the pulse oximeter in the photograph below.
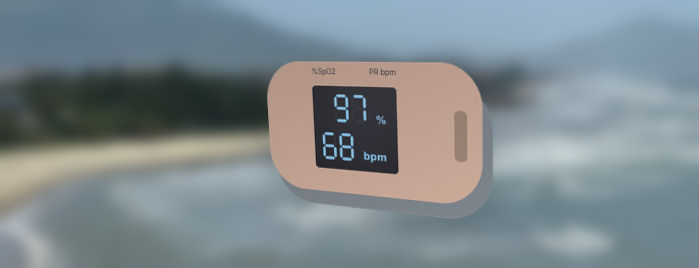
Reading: 68 bpm
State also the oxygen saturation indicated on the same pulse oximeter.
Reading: 97 %
